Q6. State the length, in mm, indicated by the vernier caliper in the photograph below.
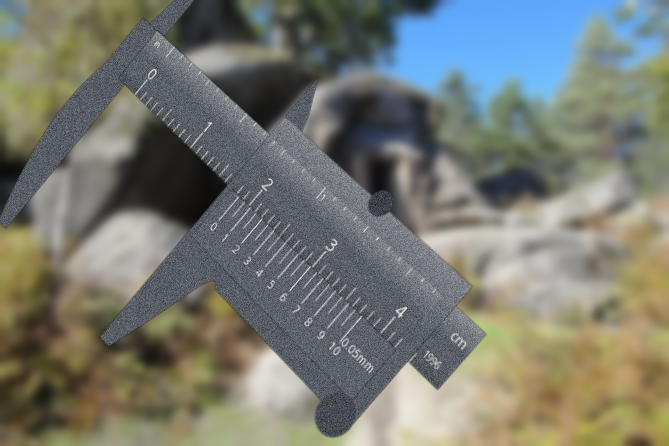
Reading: 18.4 mm
